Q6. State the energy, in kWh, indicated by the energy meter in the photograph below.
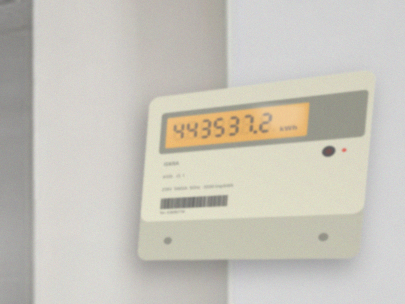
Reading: 443537.2 kWh
